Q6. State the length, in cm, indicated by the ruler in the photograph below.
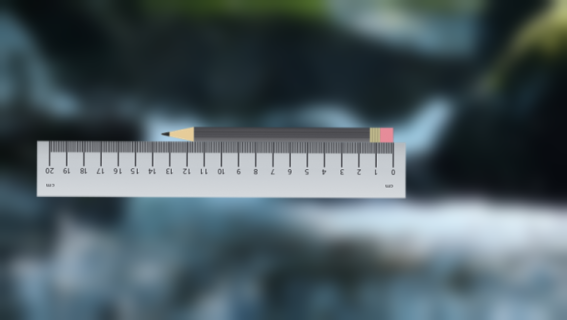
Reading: 13.5 cm
